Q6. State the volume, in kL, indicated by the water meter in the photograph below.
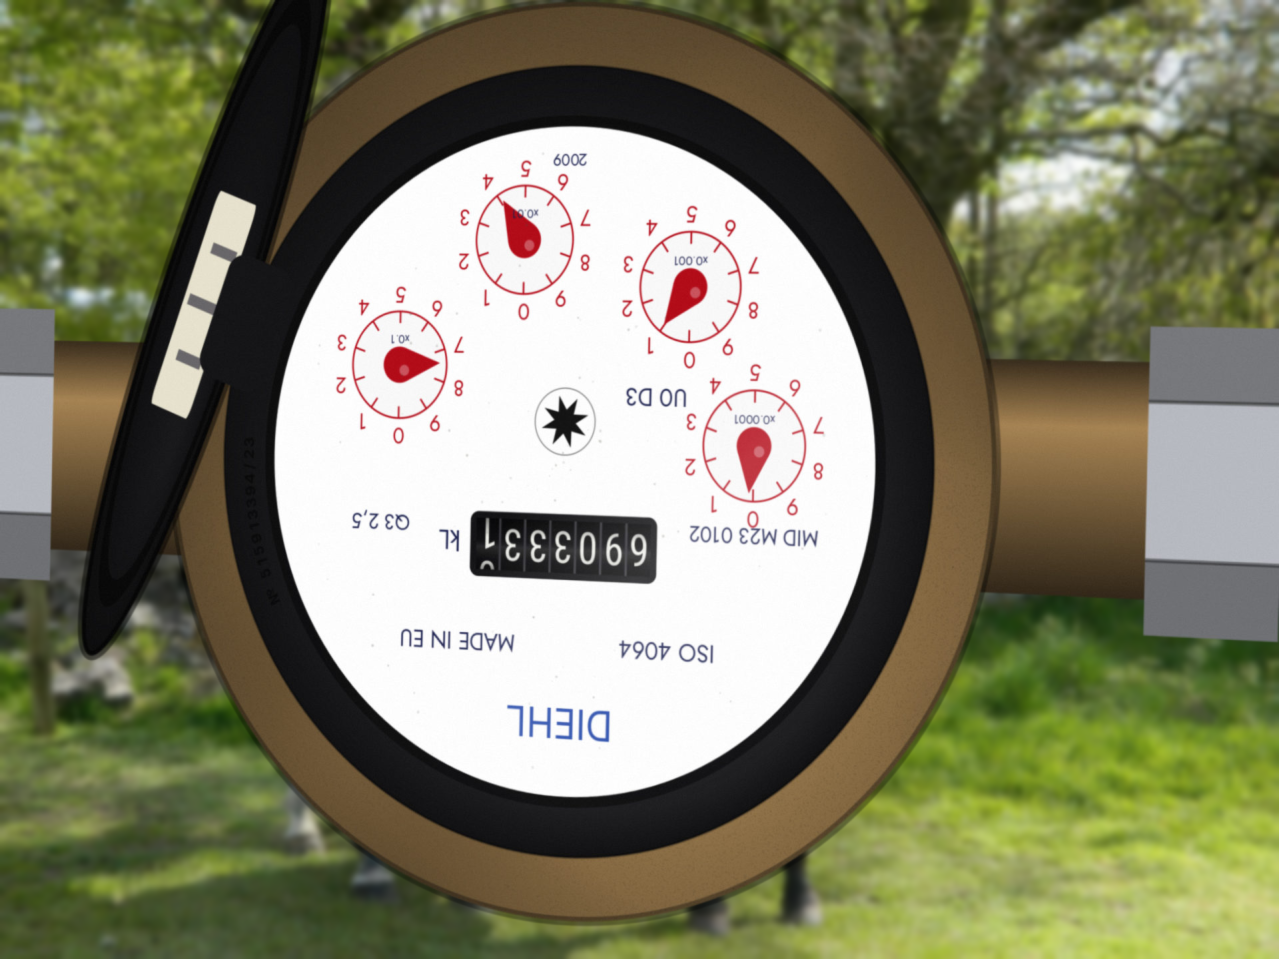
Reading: 6903330.7410 kL
